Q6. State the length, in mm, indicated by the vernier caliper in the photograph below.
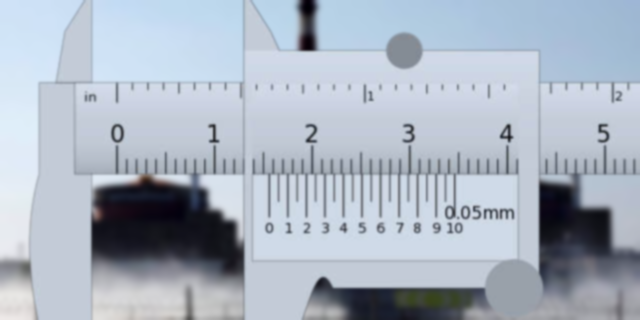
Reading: 15.6 mm
